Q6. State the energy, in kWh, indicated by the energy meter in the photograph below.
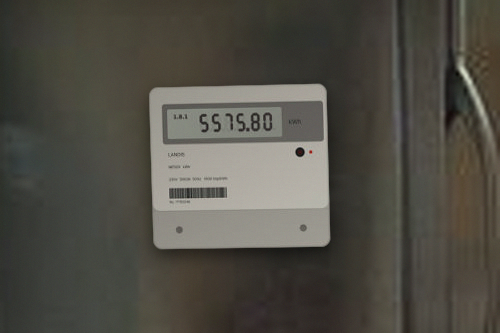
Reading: 5575.80 kWh
